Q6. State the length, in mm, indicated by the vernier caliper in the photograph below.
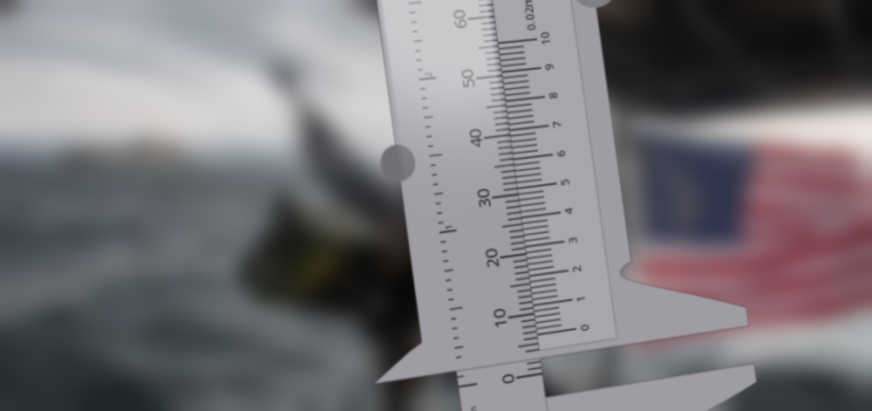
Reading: 6.5 mm
